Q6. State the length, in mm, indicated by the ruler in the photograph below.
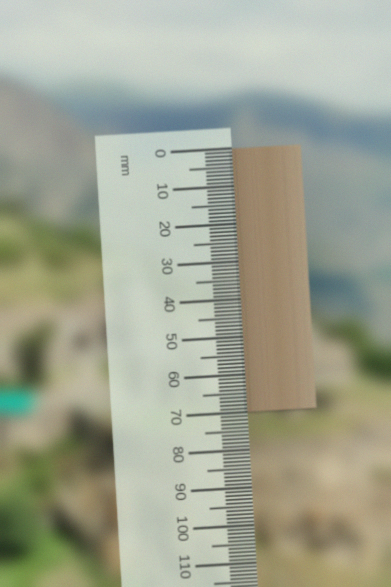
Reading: 70 mm
